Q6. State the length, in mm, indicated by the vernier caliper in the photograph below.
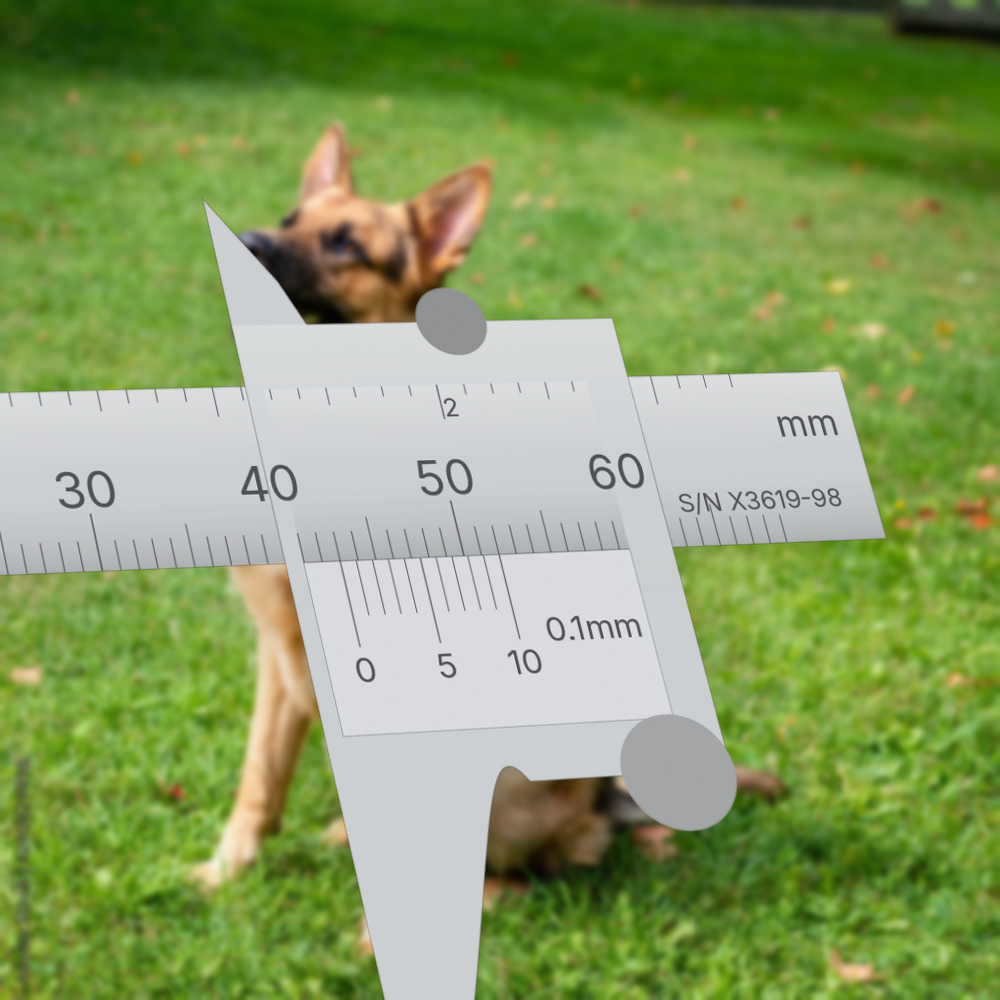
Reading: 43.0 mm
